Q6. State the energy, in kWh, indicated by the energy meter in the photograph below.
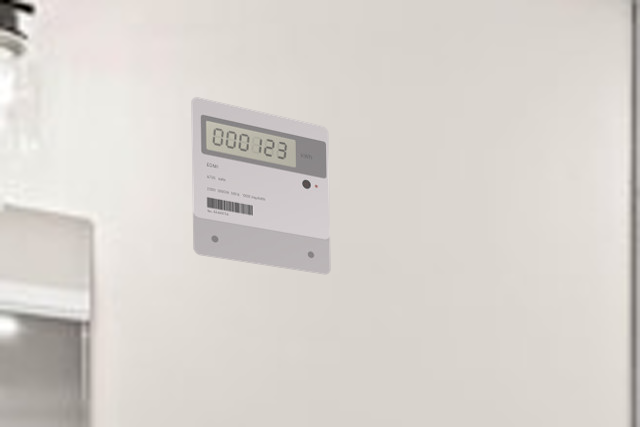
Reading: 123 kWh
